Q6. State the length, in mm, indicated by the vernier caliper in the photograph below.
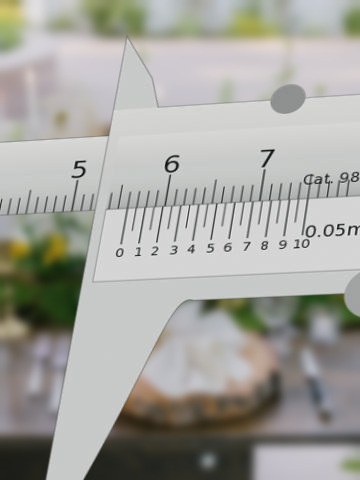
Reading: 56.0 mm
